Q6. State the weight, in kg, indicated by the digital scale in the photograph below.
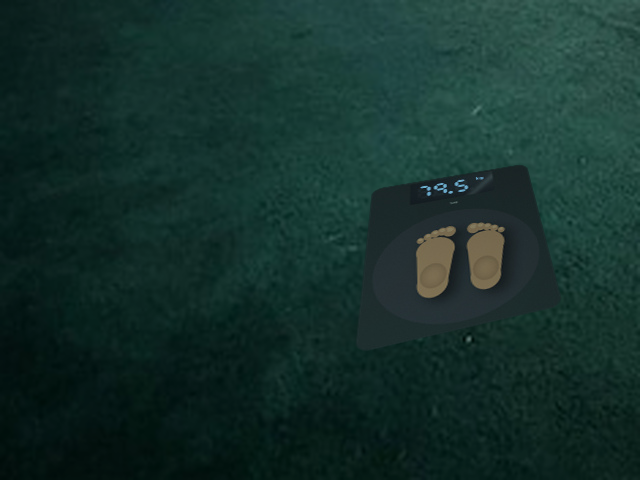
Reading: 79.5 kg
